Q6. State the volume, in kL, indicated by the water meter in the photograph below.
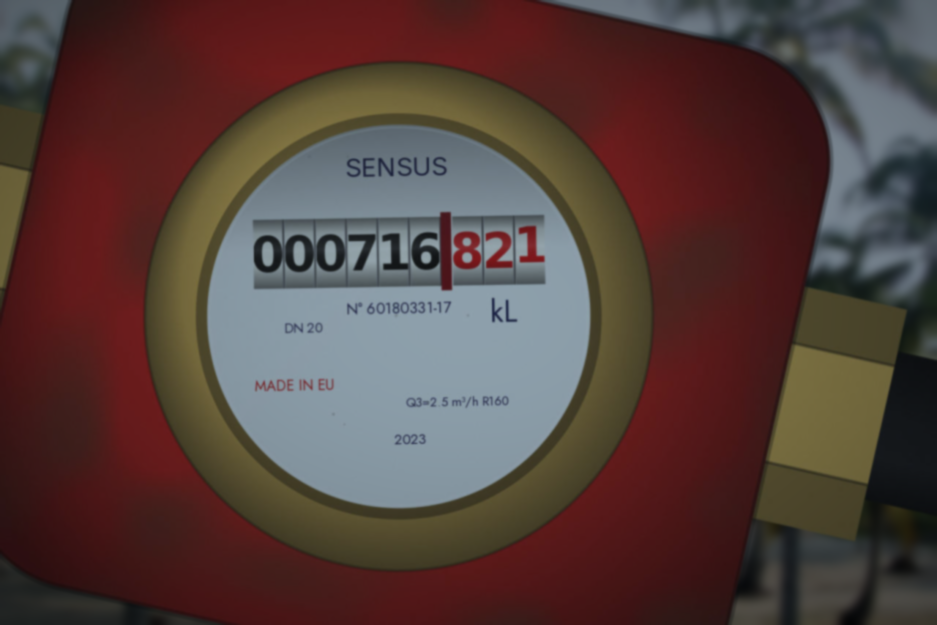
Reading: 716.821 kL
